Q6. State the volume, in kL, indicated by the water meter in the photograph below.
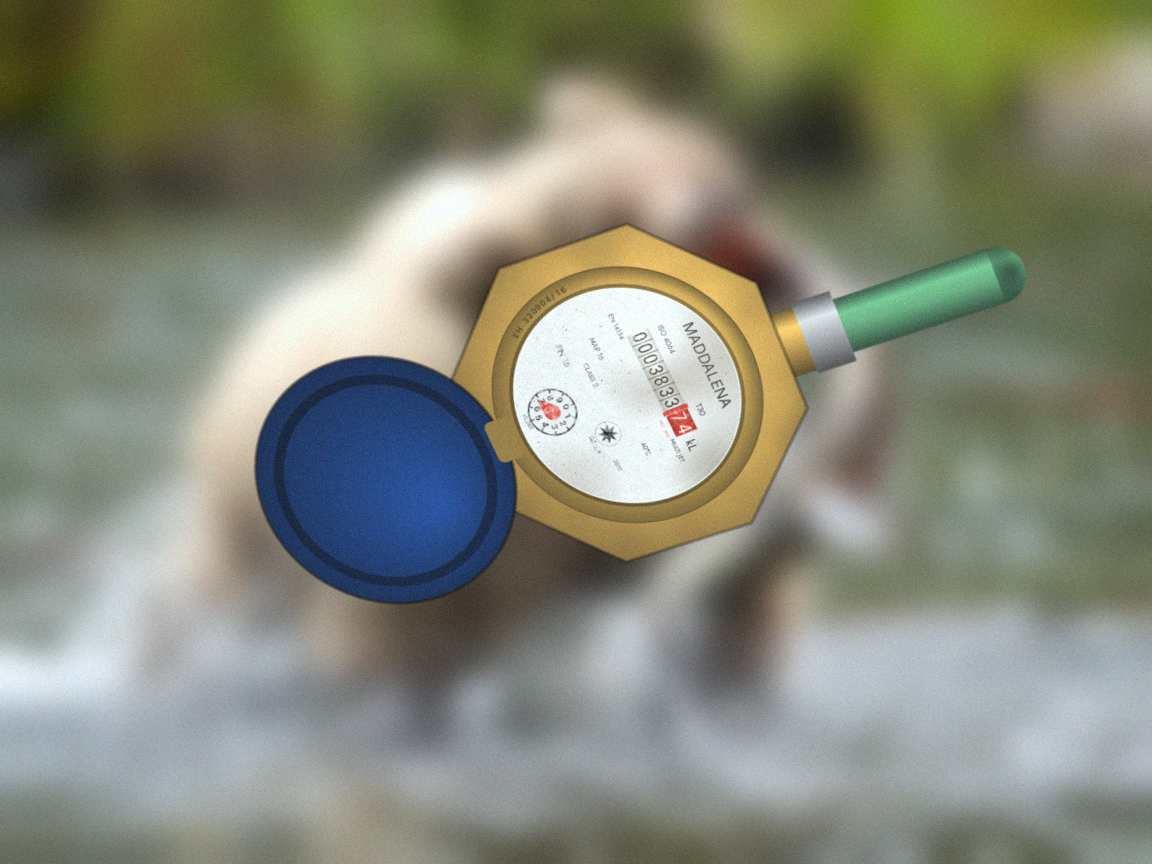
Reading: 3833.746 kL
